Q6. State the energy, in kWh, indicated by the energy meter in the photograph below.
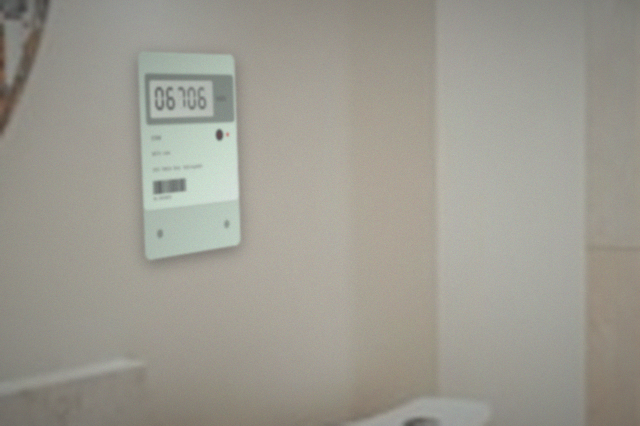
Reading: 6706 kWh
